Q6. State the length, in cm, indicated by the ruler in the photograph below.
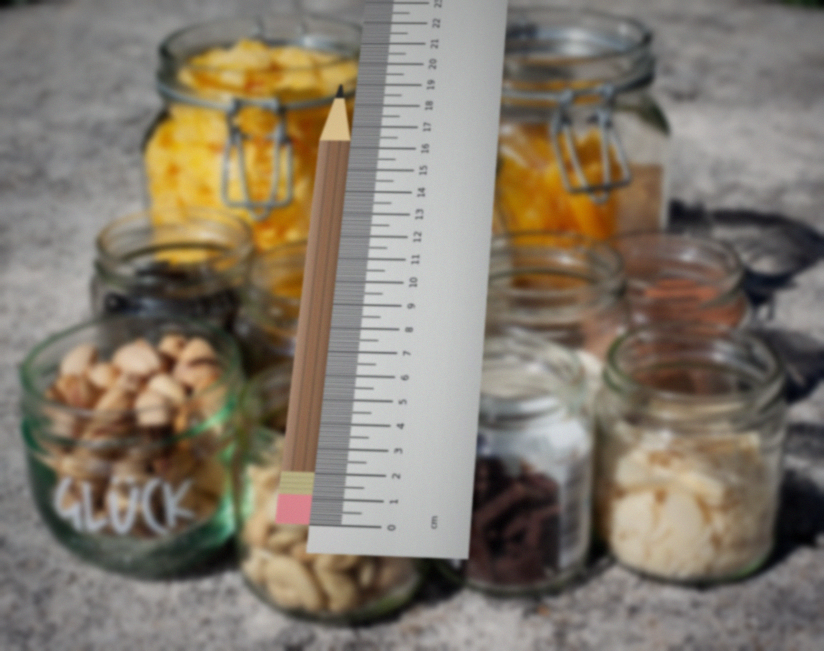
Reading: 19 cm
